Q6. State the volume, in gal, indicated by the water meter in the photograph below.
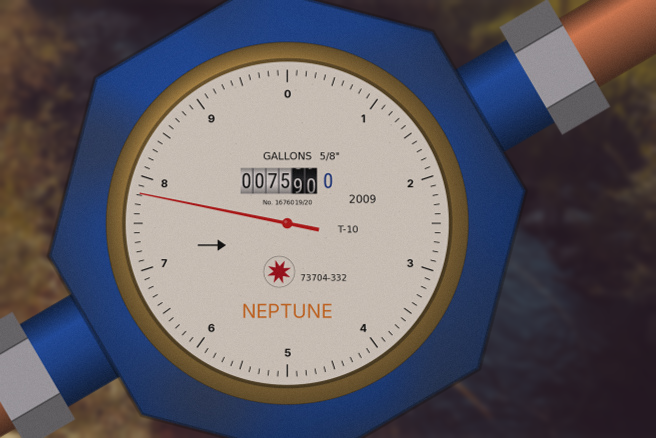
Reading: 75897.8 gal
